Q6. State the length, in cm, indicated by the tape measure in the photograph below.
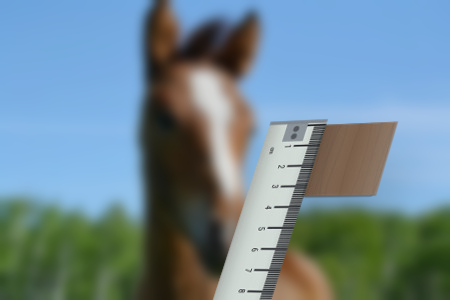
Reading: 3.5 cm
